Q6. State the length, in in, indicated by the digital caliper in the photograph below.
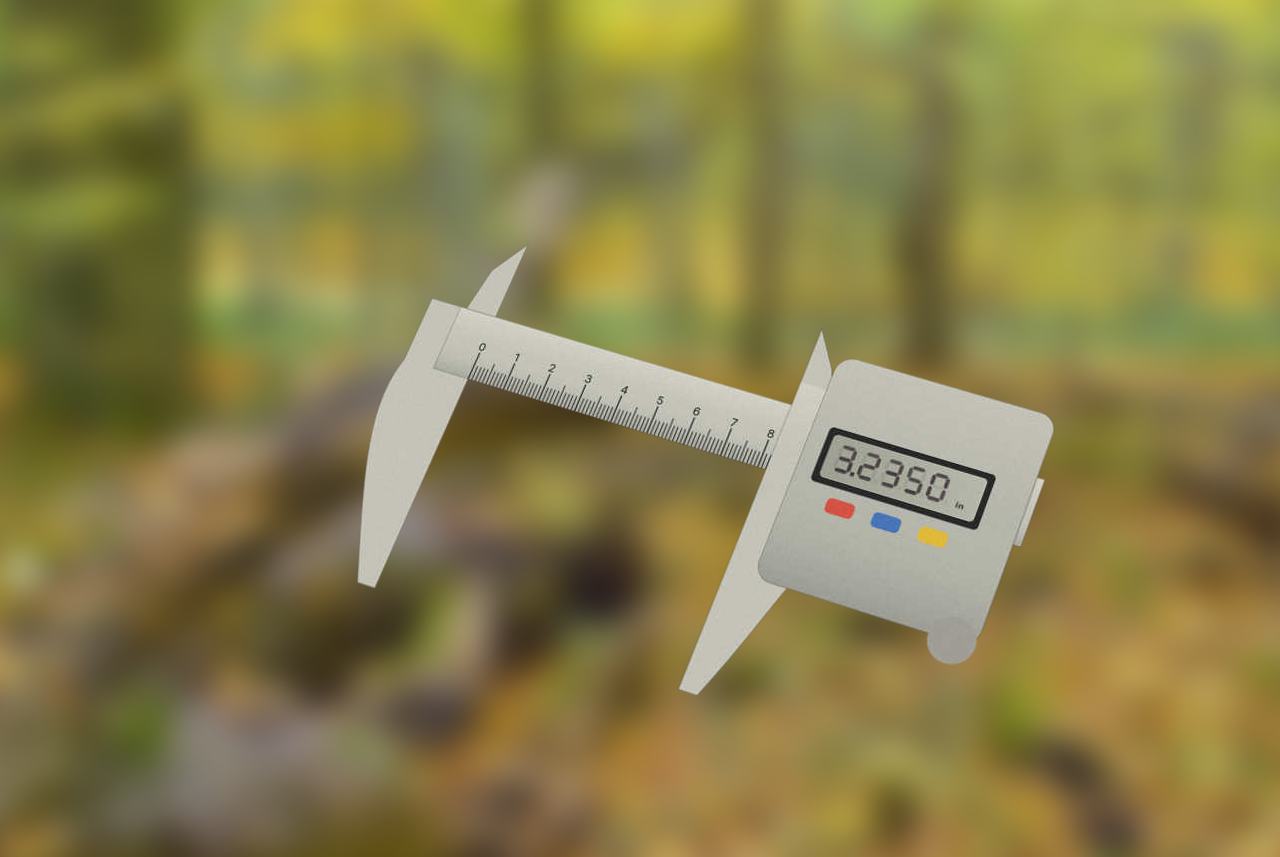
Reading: 3.2350 in
